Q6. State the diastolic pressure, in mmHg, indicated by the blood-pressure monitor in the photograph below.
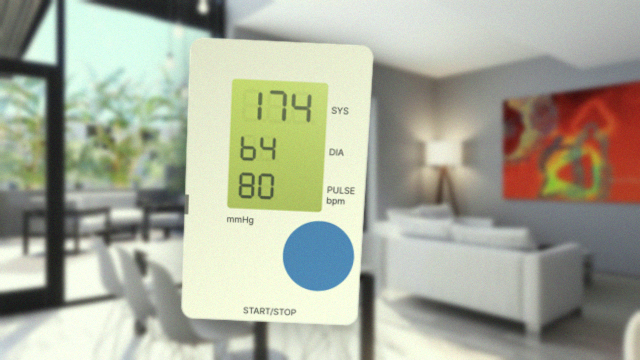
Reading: 64 mmHg
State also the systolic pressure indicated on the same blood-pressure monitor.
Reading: 174 mmHg
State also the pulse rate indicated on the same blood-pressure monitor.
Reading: 80 bpm
